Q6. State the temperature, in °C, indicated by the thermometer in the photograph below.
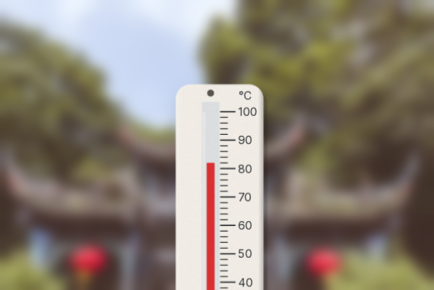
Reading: 82 °C
